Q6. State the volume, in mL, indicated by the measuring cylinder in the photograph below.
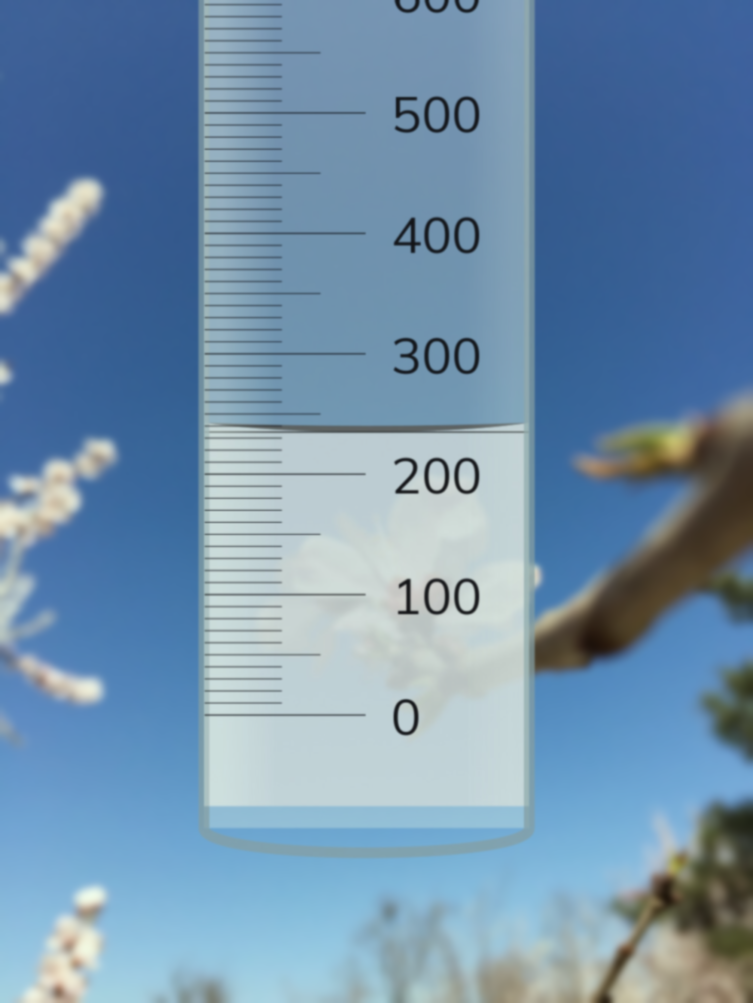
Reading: 235 mL
